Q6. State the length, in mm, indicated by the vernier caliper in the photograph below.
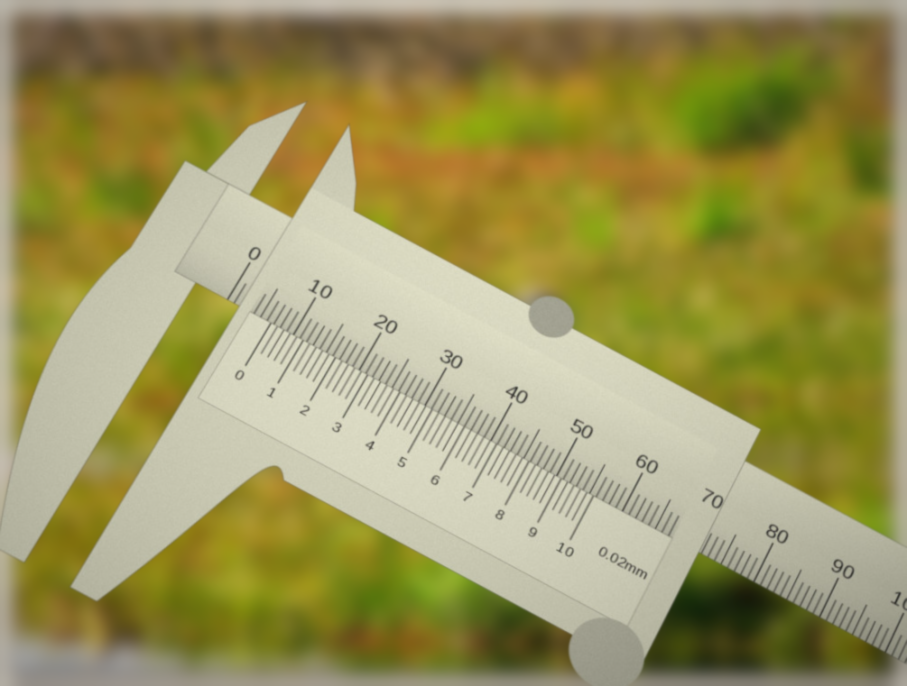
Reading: 6.6 mm
